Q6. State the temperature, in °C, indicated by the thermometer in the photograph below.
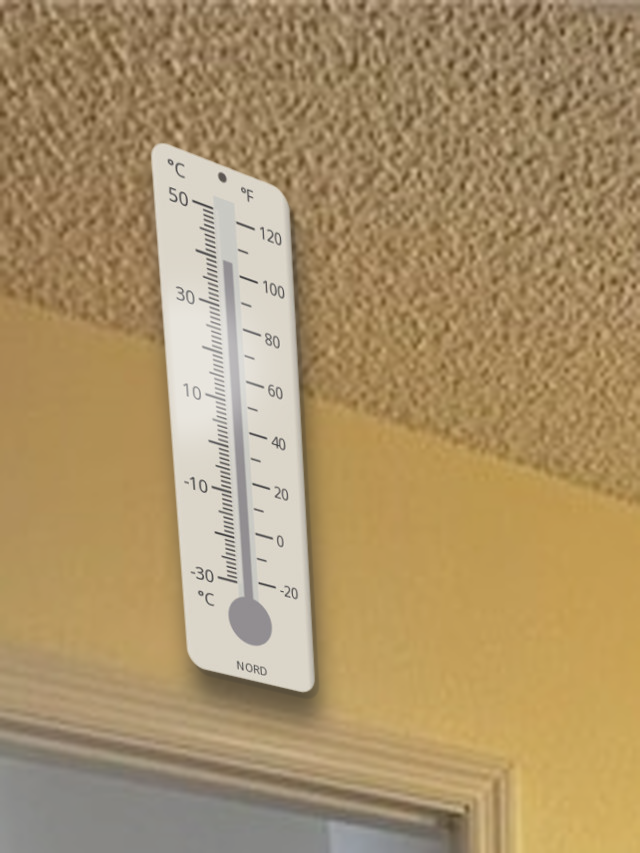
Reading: 40 °C
